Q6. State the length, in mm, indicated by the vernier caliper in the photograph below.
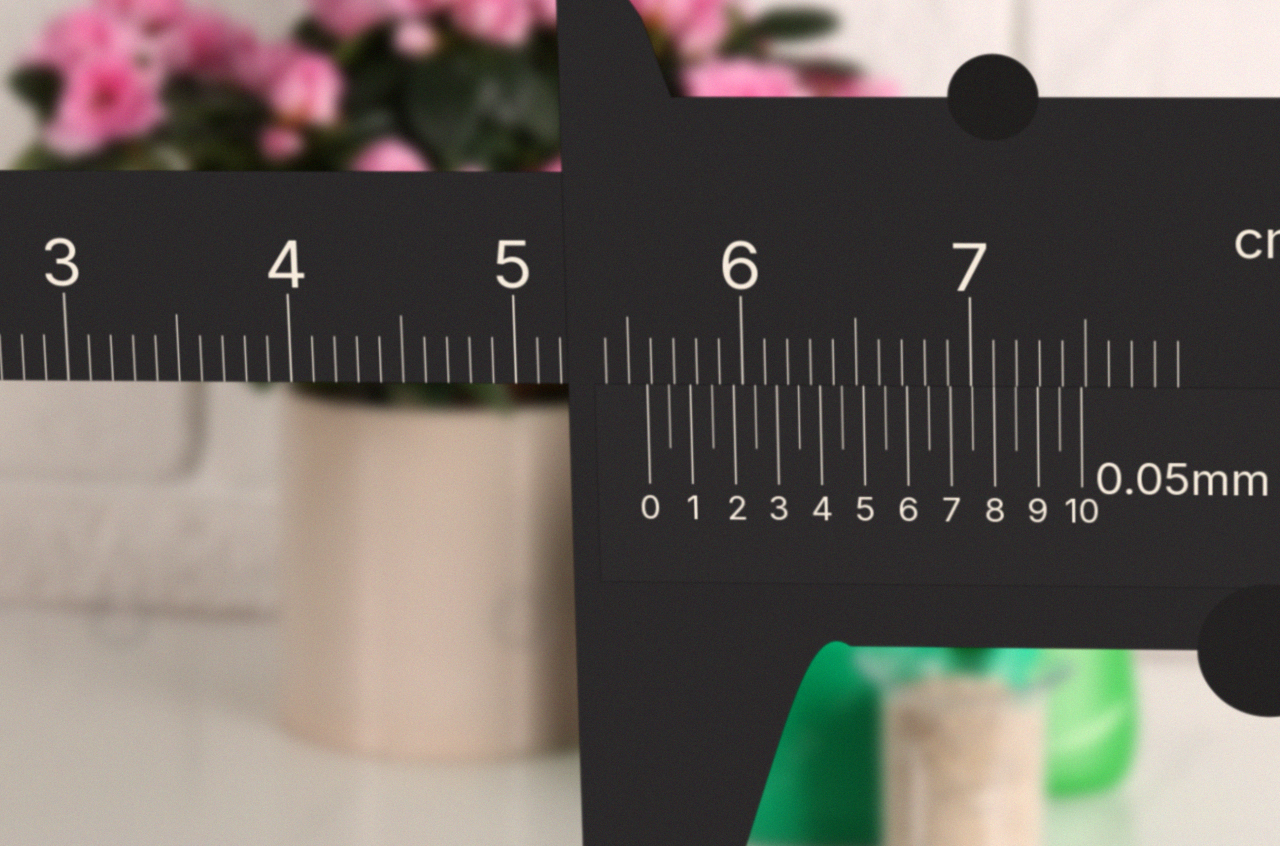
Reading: 55.8 mm
